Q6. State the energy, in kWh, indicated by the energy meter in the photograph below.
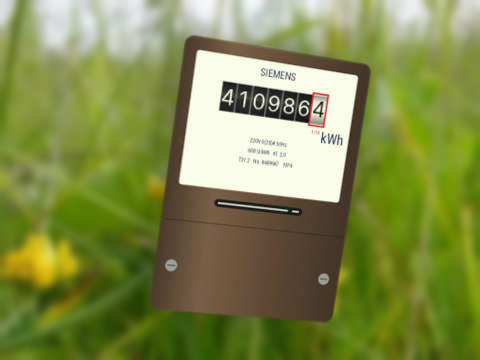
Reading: 410986.4 kWh
